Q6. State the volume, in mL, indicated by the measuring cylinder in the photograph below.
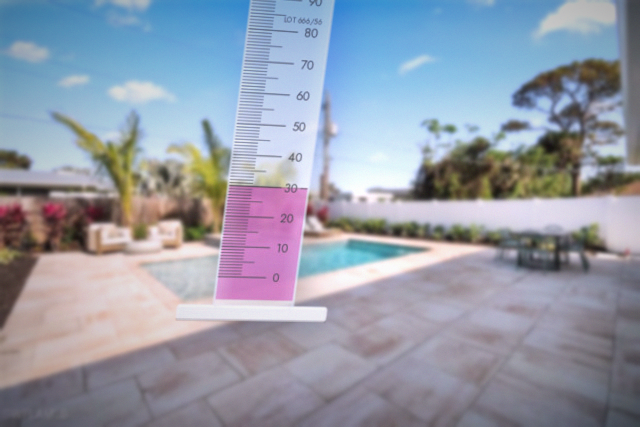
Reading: 30 mL
